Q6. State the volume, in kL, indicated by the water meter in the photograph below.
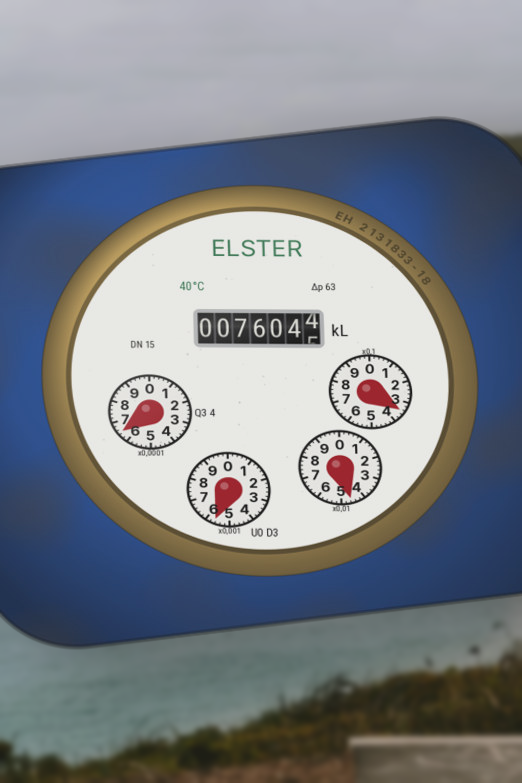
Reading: 76044.3456 kL
